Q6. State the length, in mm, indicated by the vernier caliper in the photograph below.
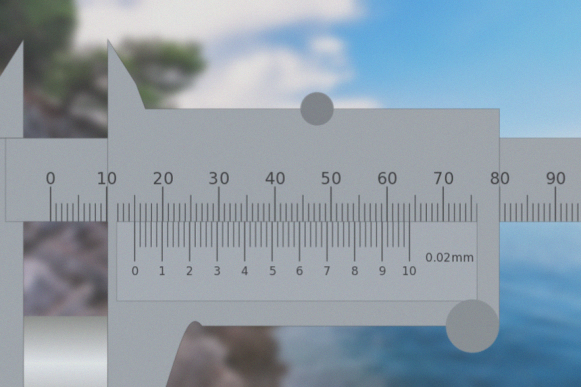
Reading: 15.0 mm
